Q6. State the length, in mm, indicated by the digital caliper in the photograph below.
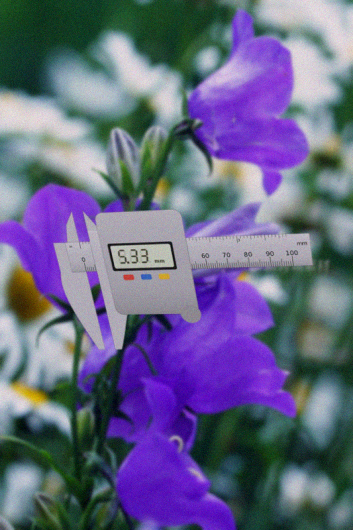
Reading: 5.33 mm
